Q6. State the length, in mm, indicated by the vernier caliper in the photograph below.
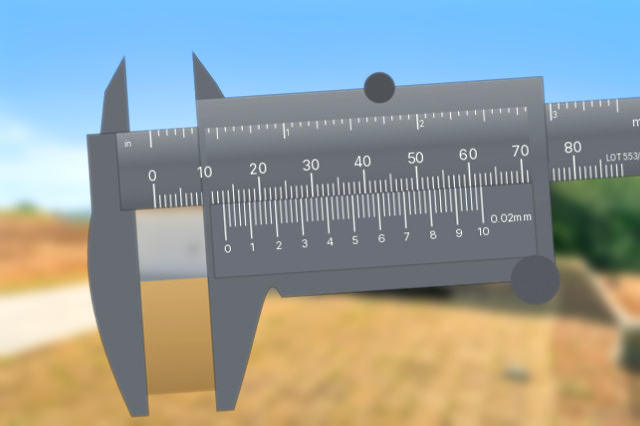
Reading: 13.0 mm
